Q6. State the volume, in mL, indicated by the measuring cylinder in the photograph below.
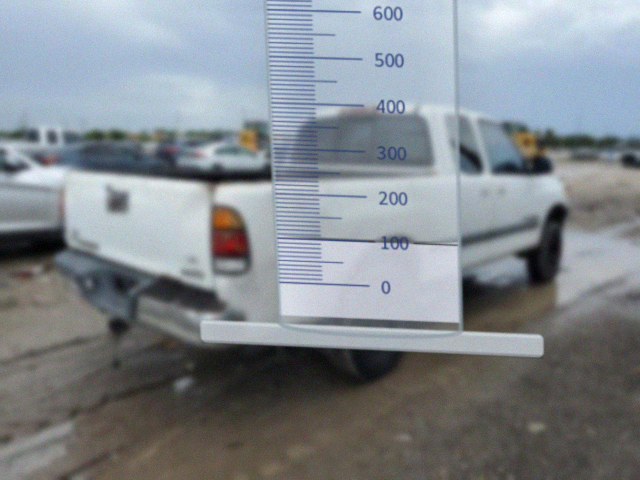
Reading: 100 mL
